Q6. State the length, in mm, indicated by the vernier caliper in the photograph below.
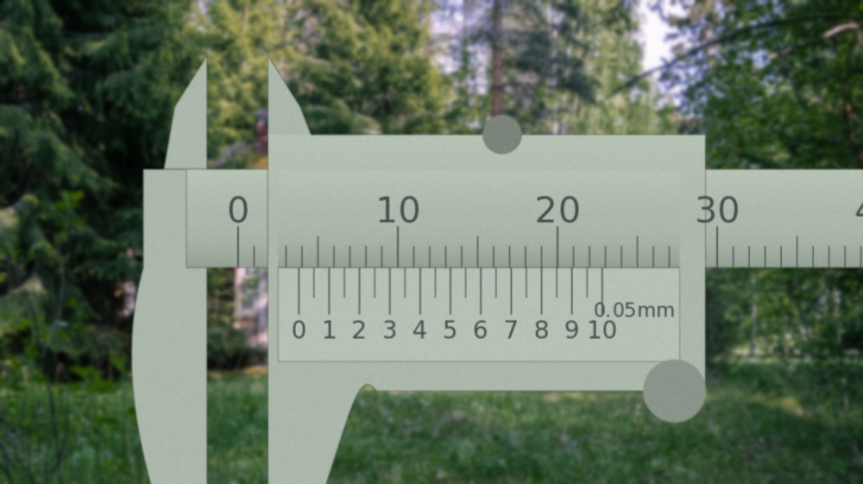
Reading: 3.8 mm
